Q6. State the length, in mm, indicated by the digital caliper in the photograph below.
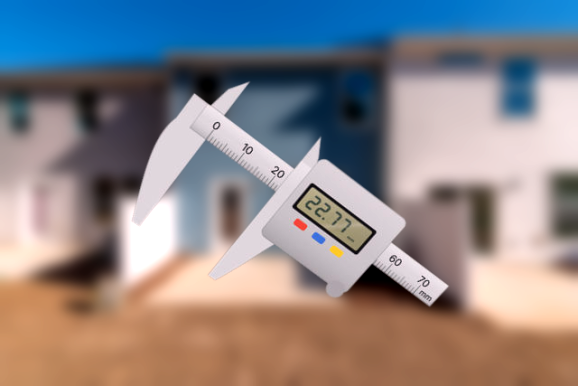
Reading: 22.77 mm
